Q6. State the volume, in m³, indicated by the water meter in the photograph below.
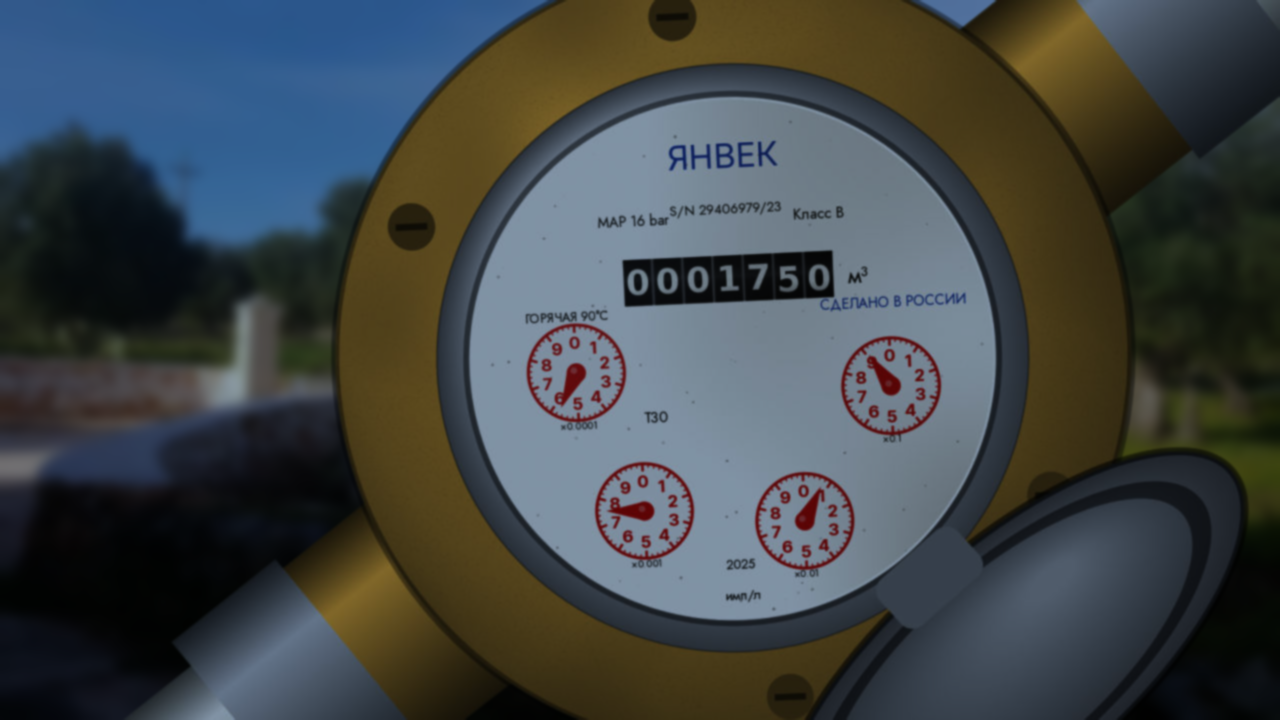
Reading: 1749.9075 m³
